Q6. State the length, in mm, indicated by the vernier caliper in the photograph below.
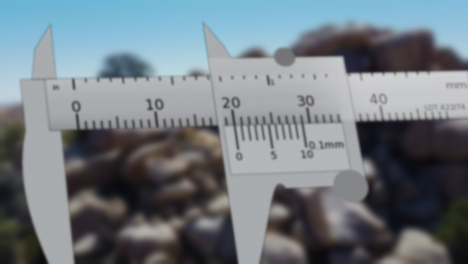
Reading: 20.0 mm
